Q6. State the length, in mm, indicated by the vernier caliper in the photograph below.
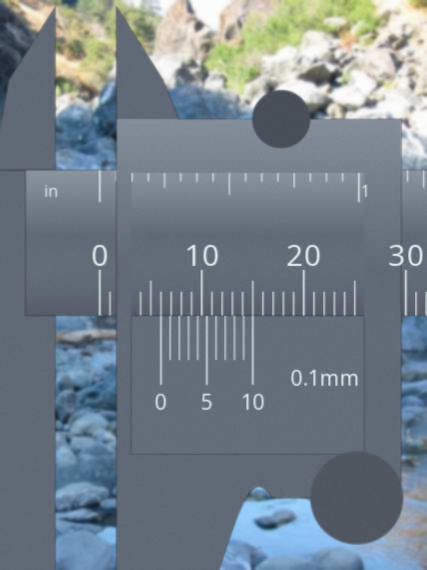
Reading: 6.0 mm
